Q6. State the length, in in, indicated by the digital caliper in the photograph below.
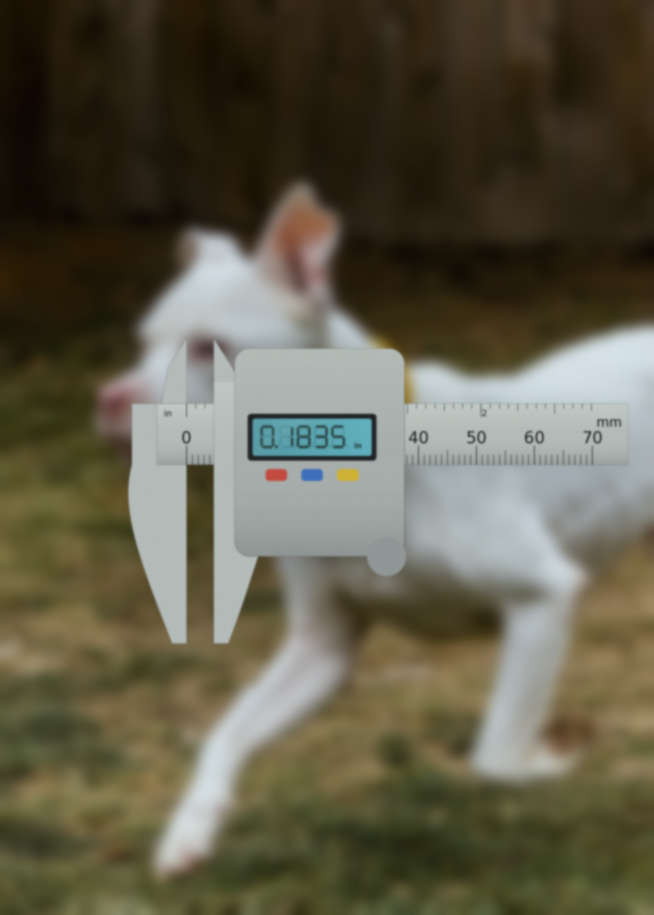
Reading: 0.1835 in
